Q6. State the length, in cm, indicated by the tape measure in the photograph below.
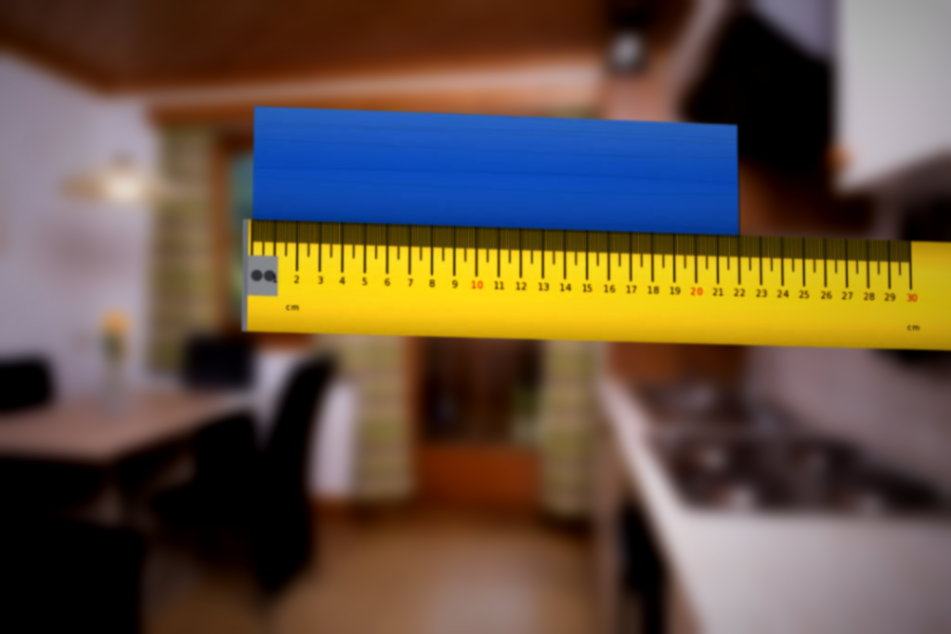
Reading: 22 cm
